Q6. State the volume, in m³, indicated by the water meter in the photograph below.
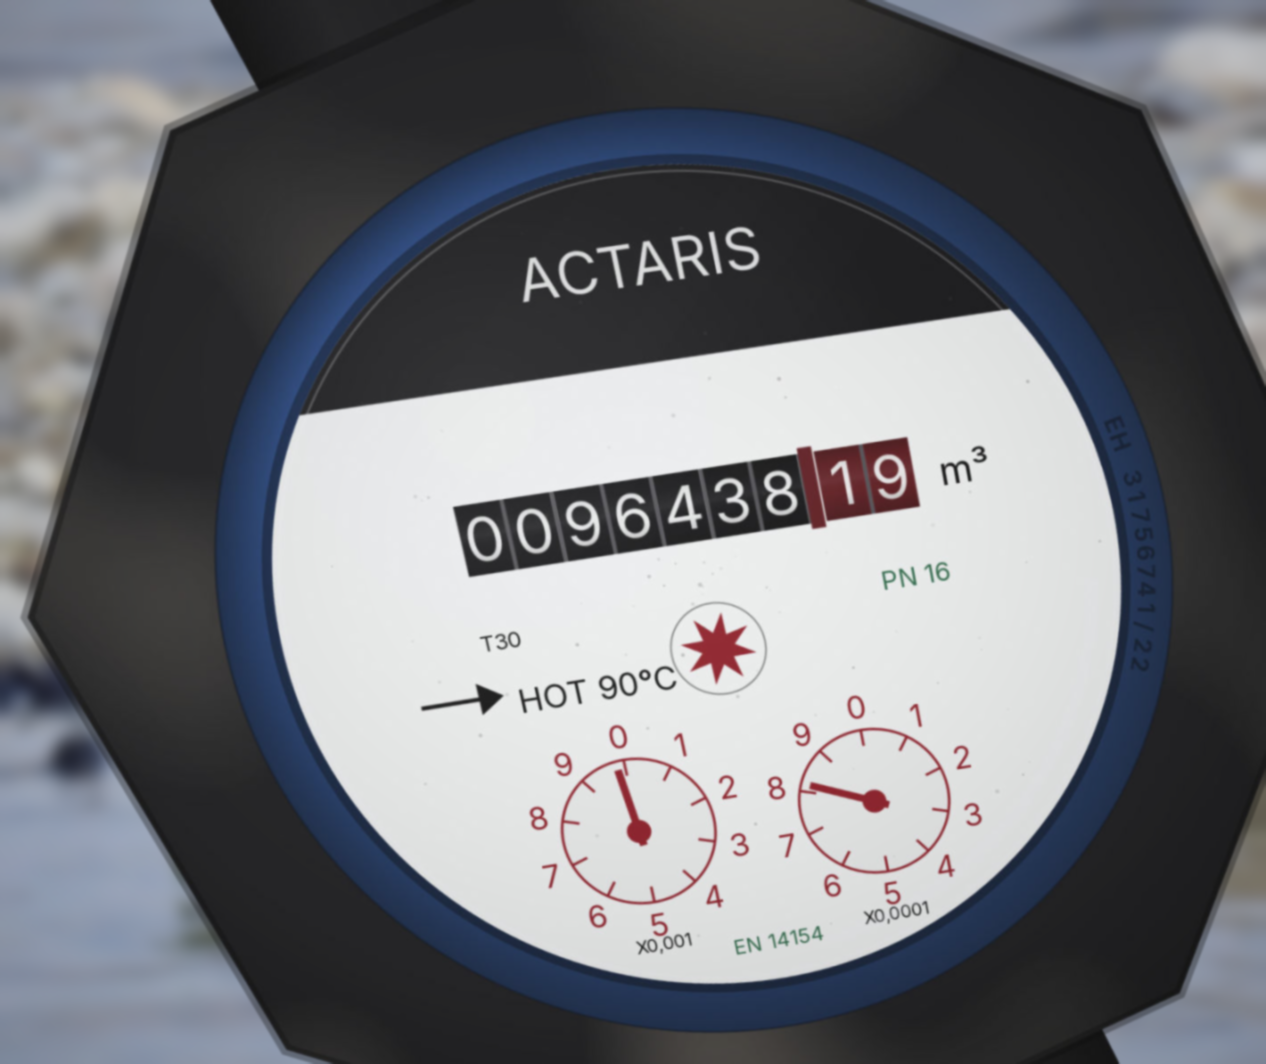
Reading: 96438.1898 m³
